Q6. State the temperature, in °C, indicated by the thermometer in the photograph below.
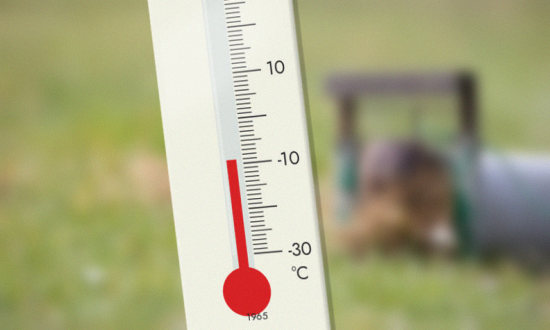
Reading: -9 °C
